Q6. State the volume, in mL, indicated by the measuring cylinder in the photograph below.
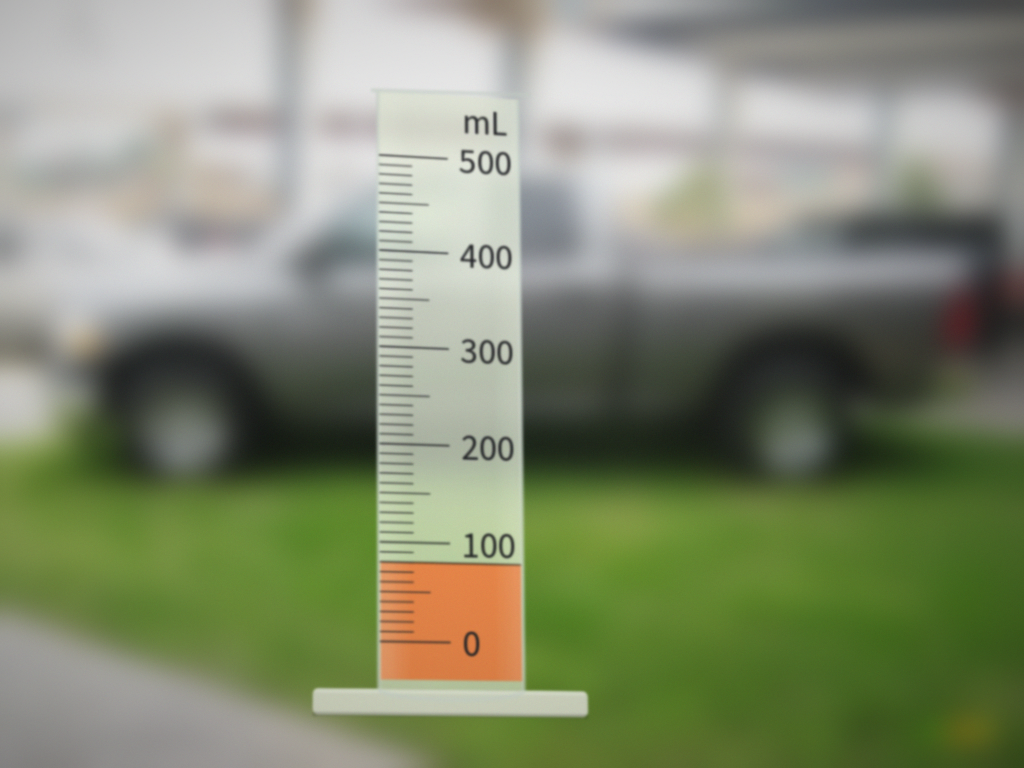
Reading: 80 mL
